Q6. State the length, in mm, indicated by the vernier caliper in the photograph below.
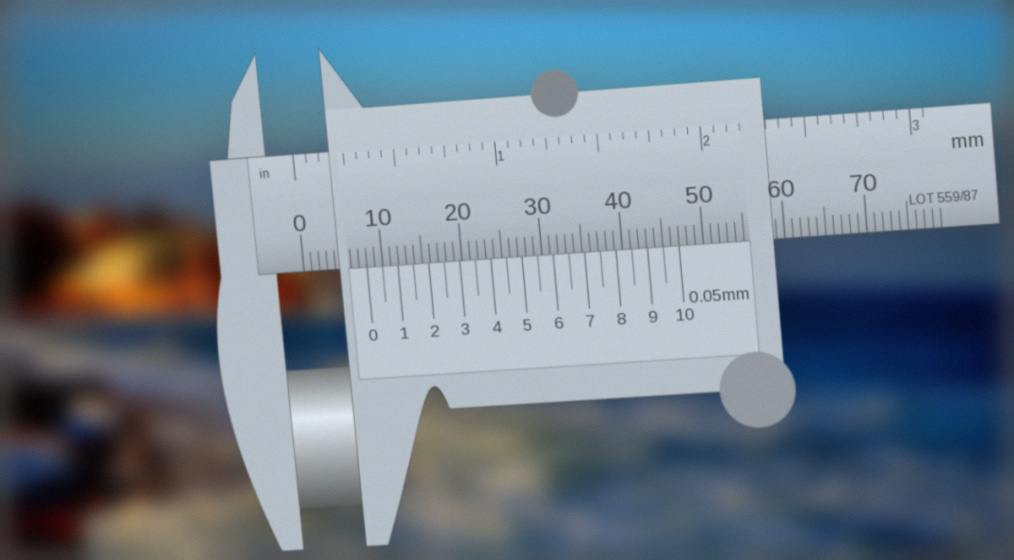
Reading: 8.0 mm
